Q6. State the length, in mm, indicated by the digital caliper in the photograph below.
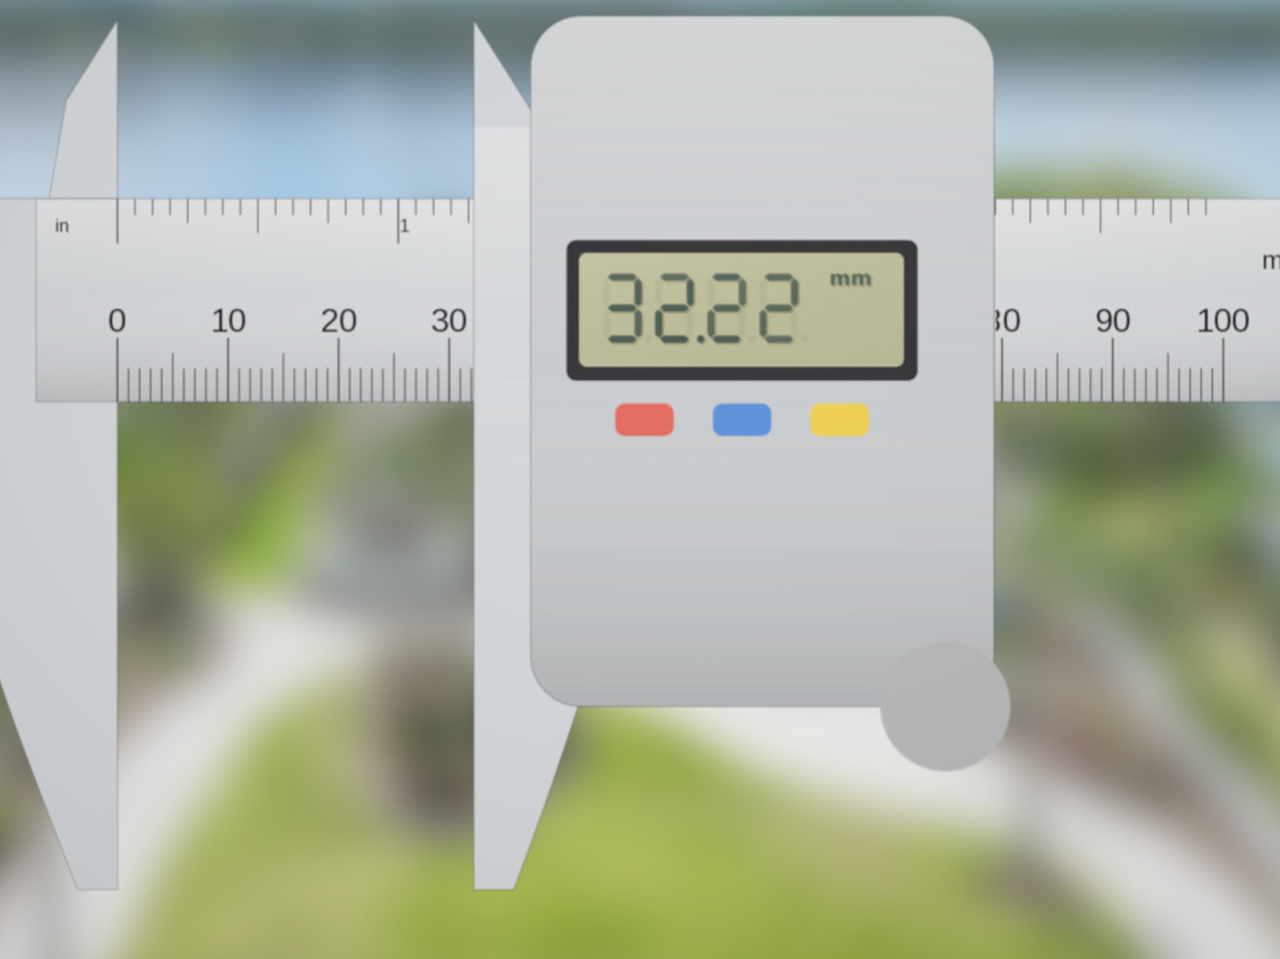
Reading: 32.22 mm
